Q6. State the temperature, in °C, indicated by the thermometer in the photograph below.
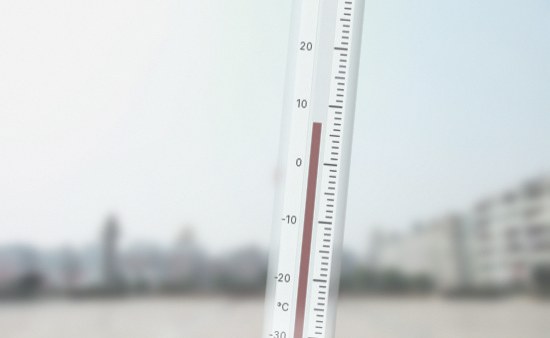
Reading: 7 °C
